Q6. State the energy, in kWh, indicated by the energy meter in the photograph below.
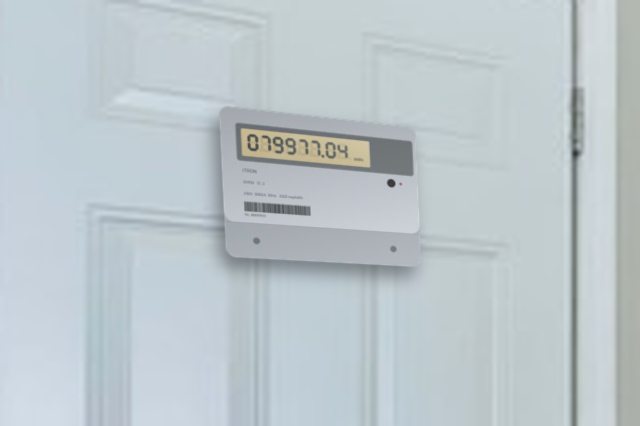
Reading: 79977.04 kWh
